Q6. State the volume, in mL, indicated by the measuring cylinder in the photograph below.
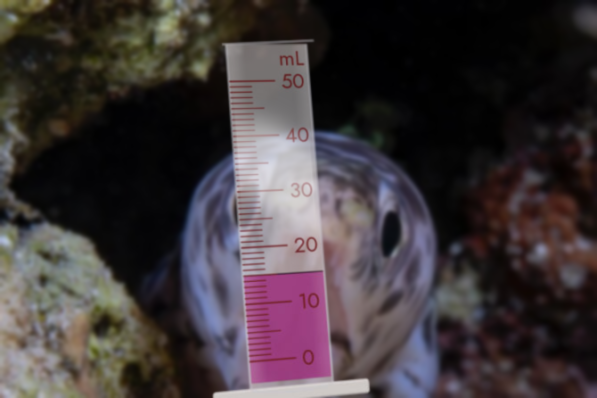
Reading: 15 mL
